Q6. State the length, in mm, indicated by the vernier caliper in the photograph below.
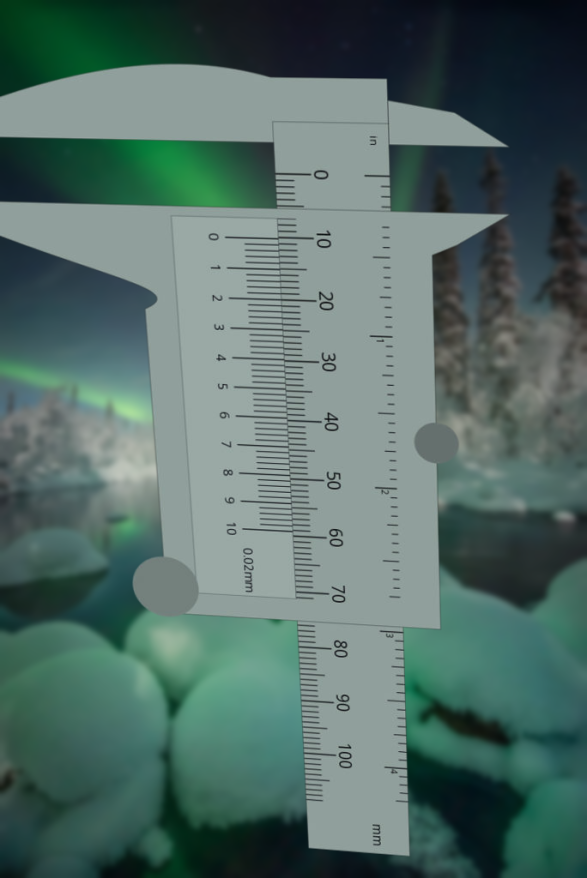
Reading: 10.2 mm
